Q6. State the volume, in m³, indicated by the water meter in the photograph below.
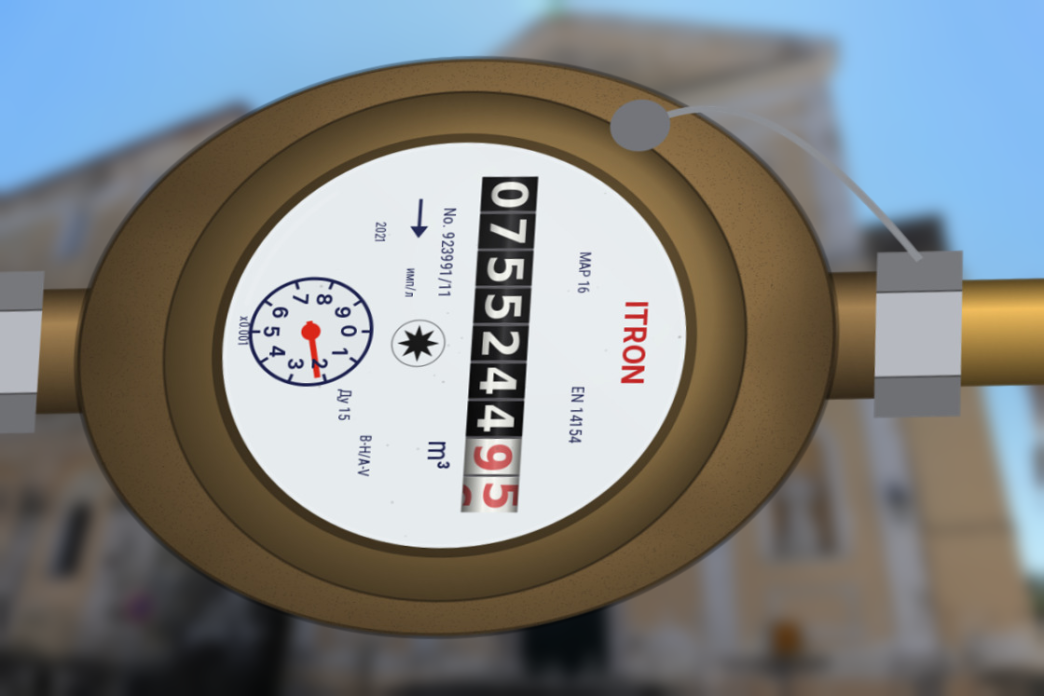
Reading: 755244.952 m³
